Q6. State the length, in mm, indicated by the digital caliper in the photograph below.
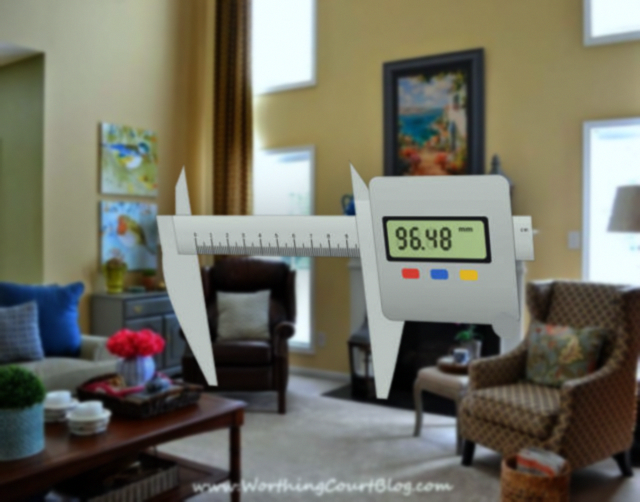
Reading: 96.48 mm
